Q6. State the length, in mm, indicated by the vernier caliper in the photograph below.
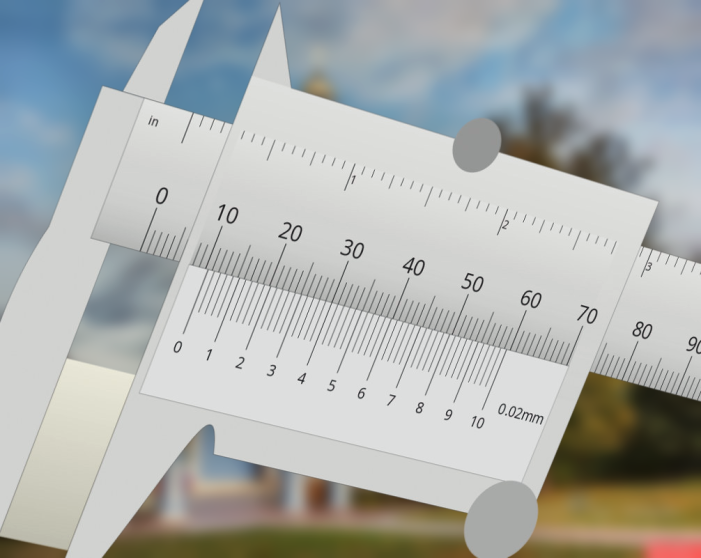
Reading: 10.4 mm
